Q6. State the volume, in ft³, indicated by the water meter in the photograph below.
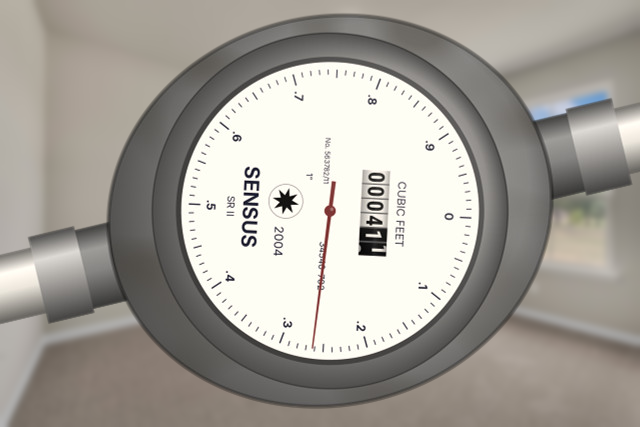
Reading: 411.26 ft³
